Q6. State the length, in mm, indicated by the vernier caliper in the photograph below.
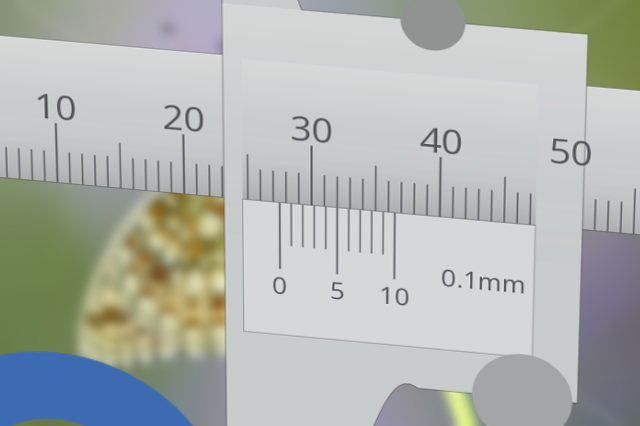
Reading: 27.5 mm
